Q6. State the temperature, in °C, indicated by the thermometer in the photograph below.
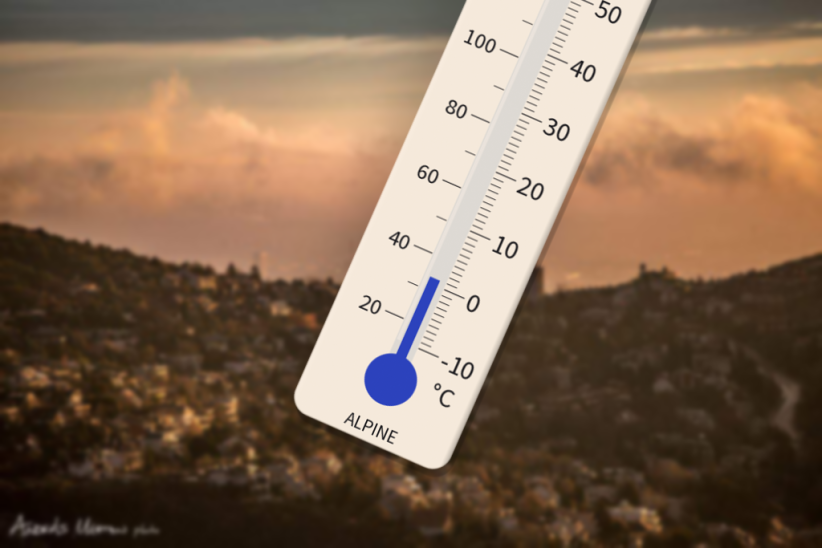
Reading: 1 °C
